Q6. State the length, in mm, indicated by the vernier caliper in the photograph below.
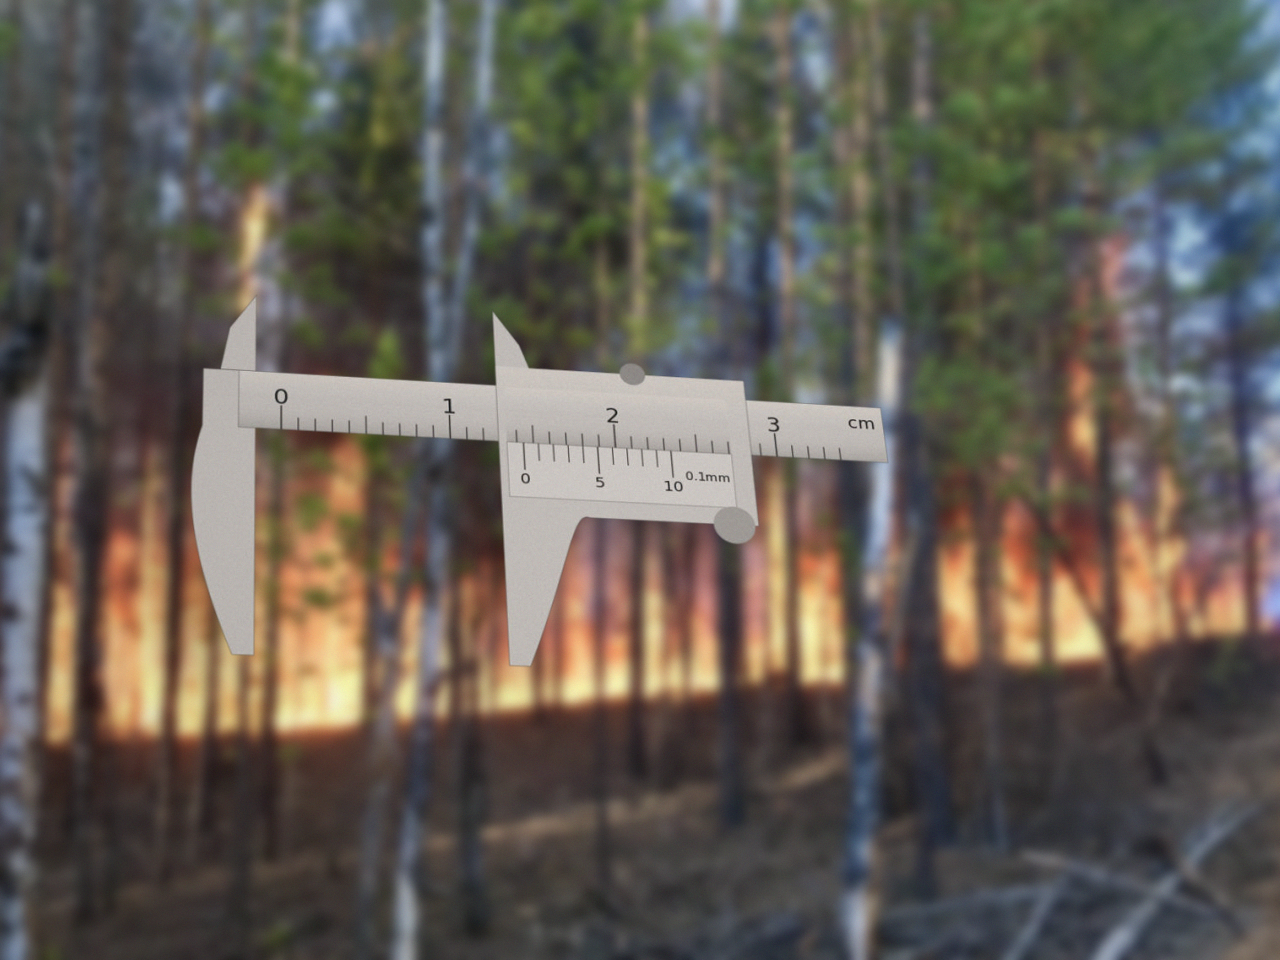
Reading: 14.4 mm
